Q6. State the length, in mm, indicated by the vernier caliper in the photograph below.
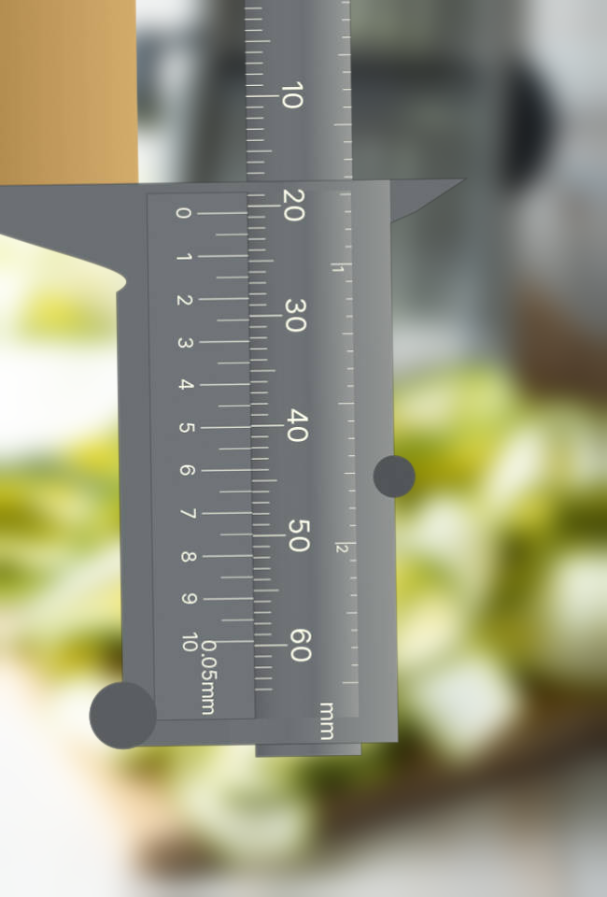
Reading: 20.6 mm
